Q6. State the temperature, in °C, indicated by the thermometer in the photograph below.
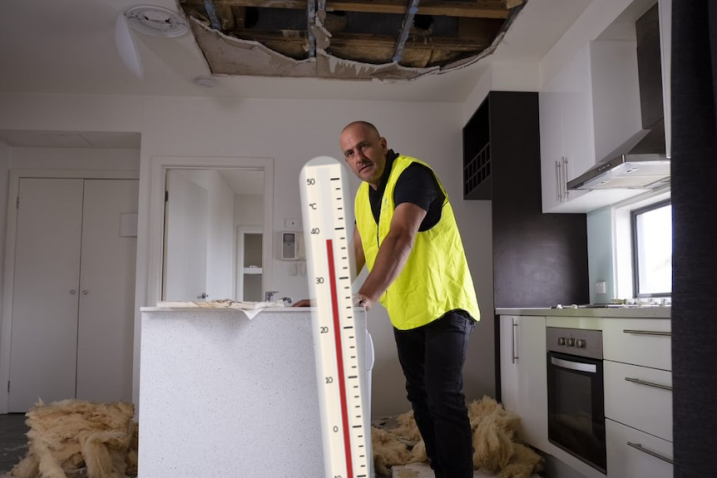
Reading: 38 °C
